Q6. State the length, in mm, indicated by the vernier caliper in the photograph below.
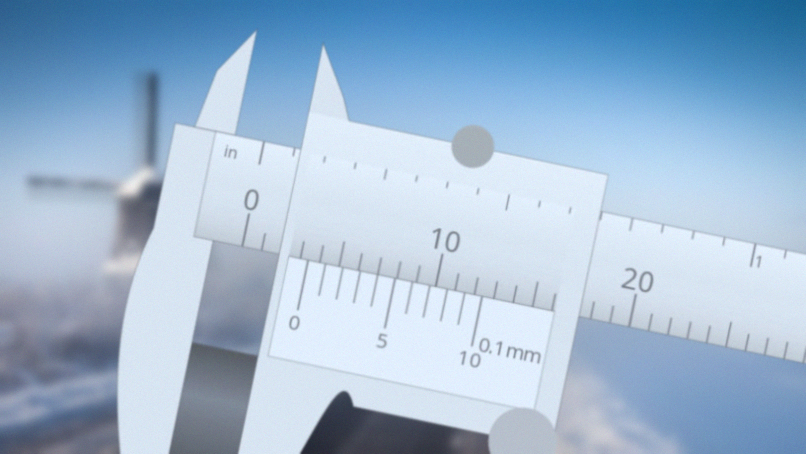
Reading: 3.4 mm
